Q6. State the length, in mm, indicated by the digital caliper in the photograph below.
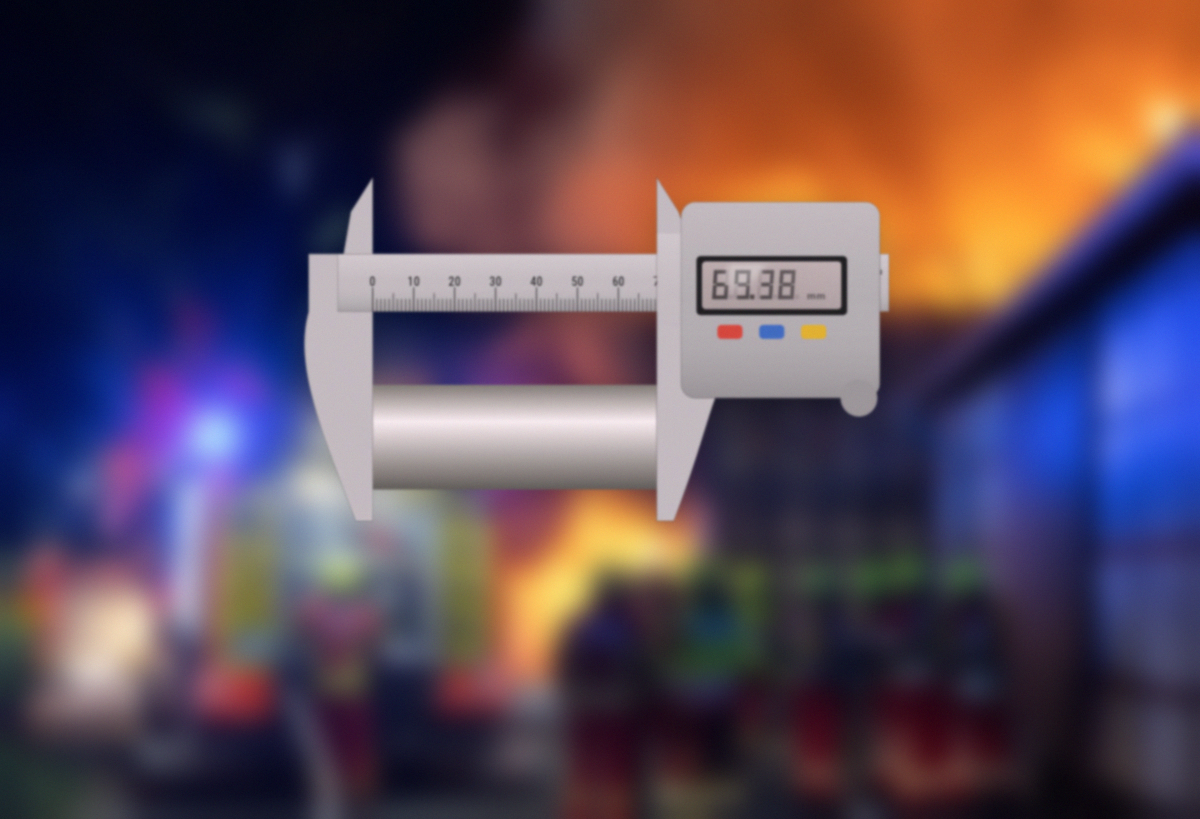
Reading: 69.38 mm
